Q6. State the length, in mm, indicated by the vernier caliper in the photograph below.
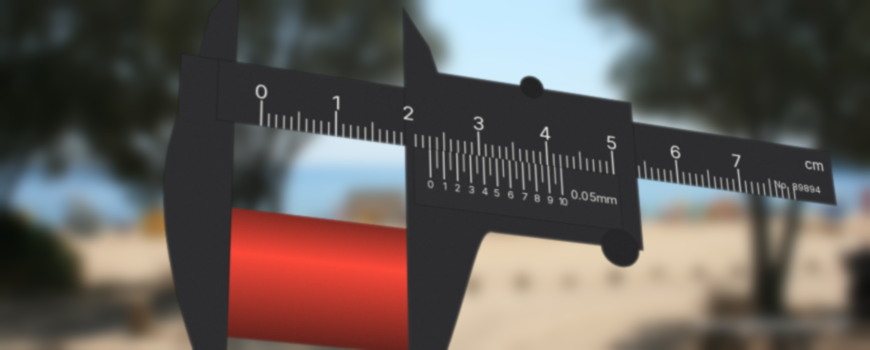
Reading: 23.0 mm
